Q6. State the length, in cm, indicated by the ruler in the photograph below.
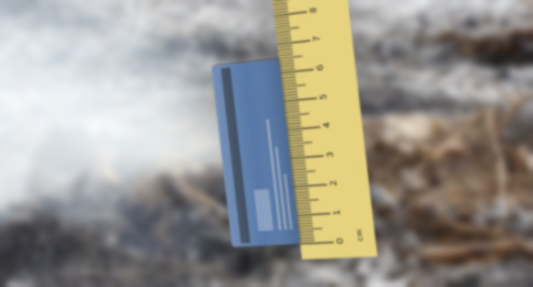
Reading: 6.5 cm
